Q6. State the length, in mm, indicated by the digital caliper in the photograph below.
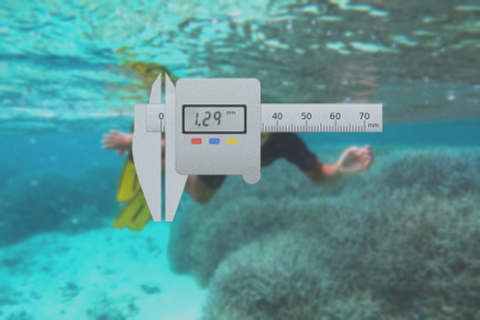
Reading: 1.29 mm
